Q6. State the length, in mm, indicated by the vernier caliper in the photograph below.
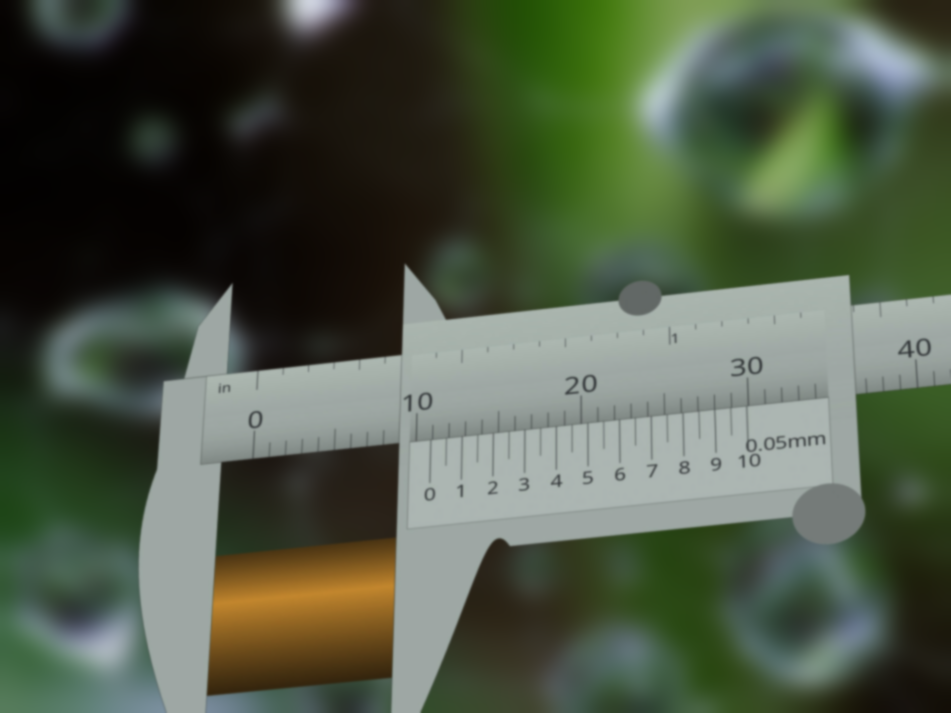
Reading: 10.9 mm
